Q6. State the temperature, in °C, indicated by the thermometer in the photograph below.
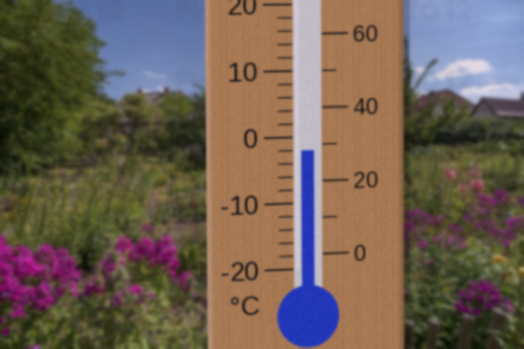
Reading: -2 °C
